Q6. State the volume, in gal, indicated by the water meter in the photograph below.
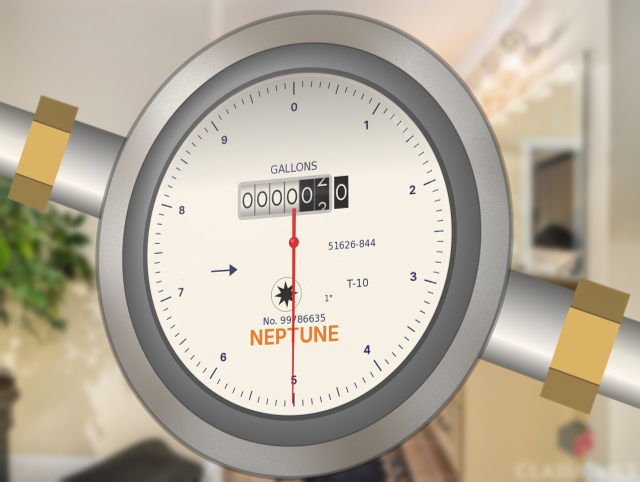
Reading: 25.0 gal
